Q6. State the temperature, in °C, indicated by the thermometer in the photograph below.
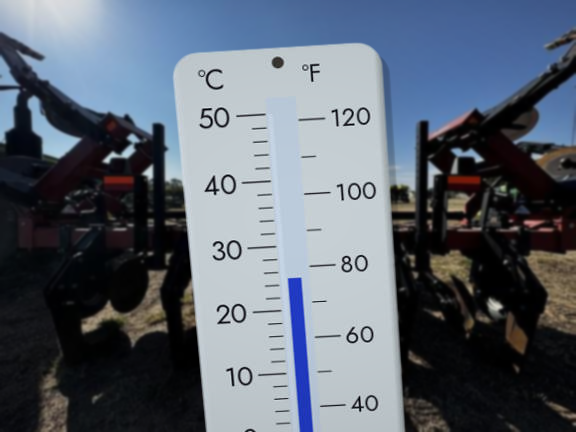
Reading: 25 °C
